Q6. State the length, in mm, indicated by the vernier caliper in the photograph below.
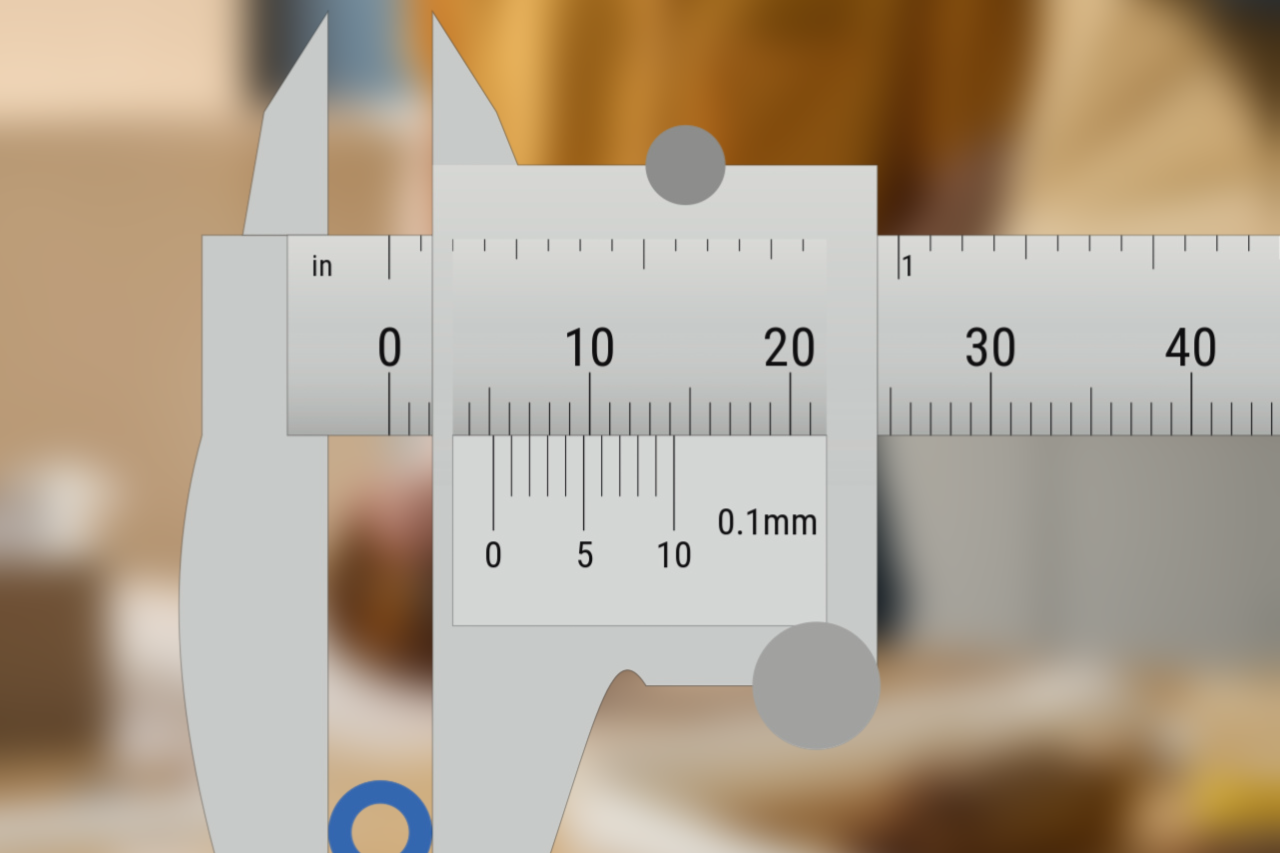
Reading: 5.2 mm
